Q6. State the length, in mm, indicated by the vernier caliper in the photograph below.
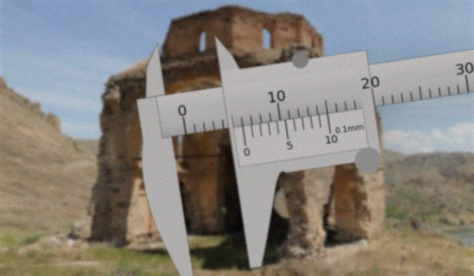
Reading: 6.0 mm
